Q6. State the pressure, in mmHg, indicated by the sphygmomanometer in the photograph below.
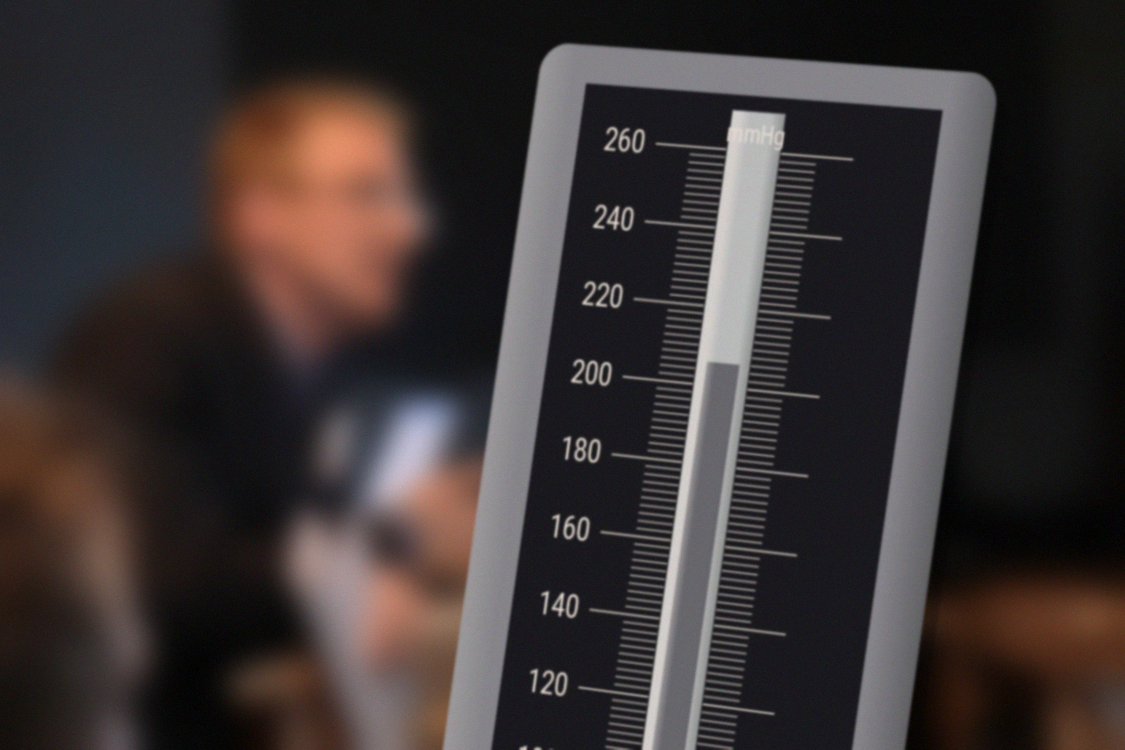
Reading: 206 mmHg
